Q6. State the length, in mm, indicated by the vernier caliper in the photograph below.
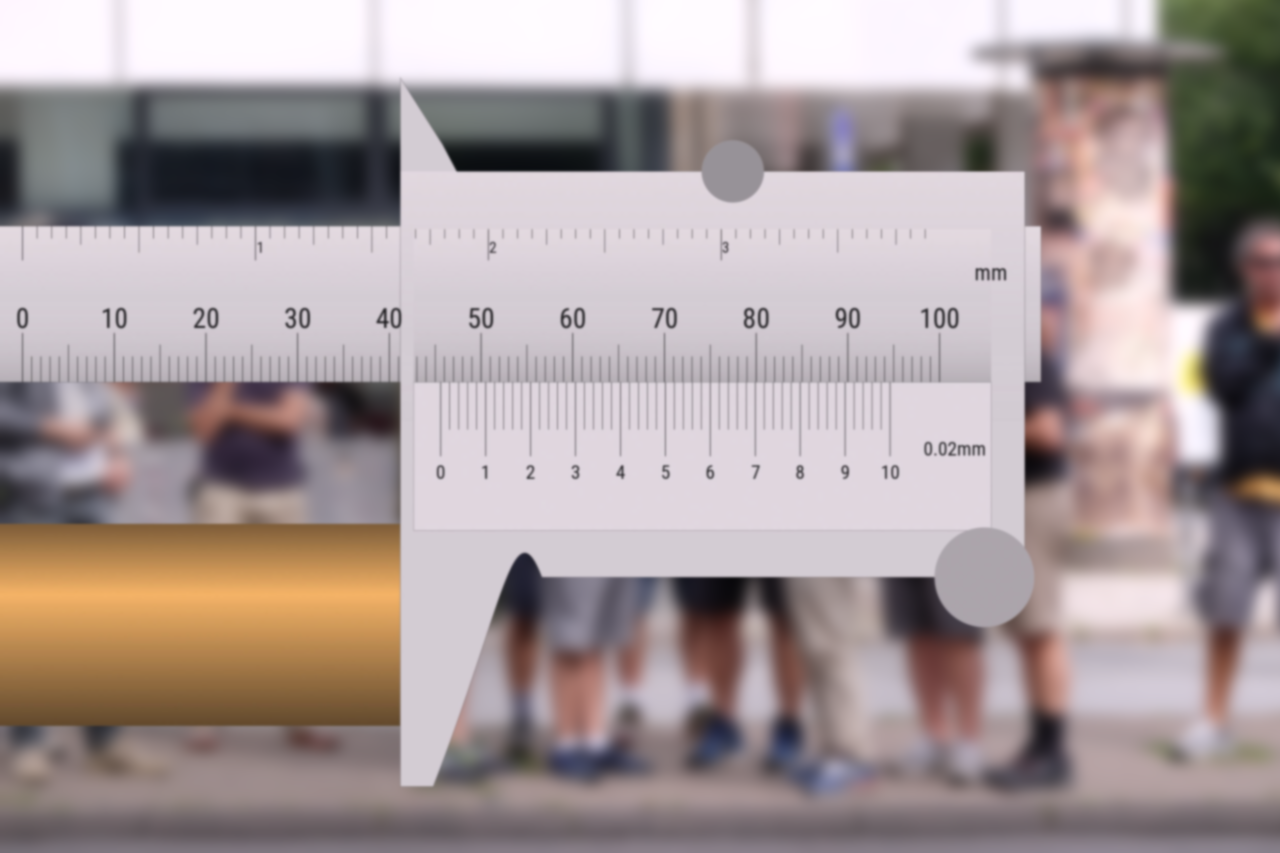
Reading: 45.6 mm
